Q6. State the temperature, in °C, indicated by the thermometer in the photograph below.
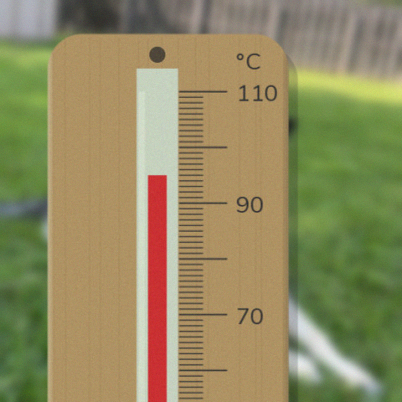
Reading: 95 °C
